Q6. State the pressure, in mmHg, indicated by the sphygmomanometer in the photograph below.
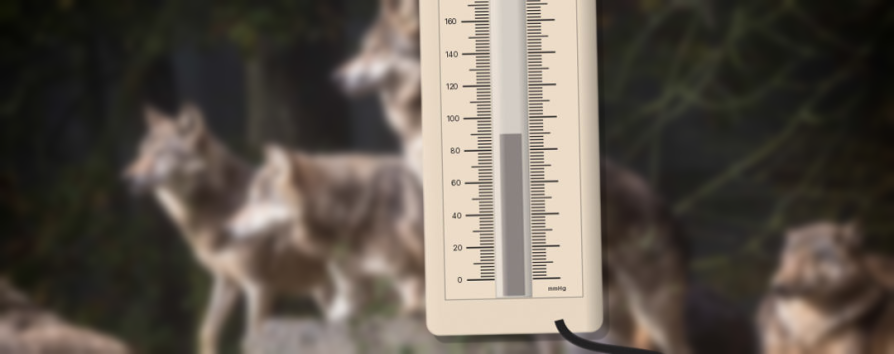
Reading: 90 mmHg
